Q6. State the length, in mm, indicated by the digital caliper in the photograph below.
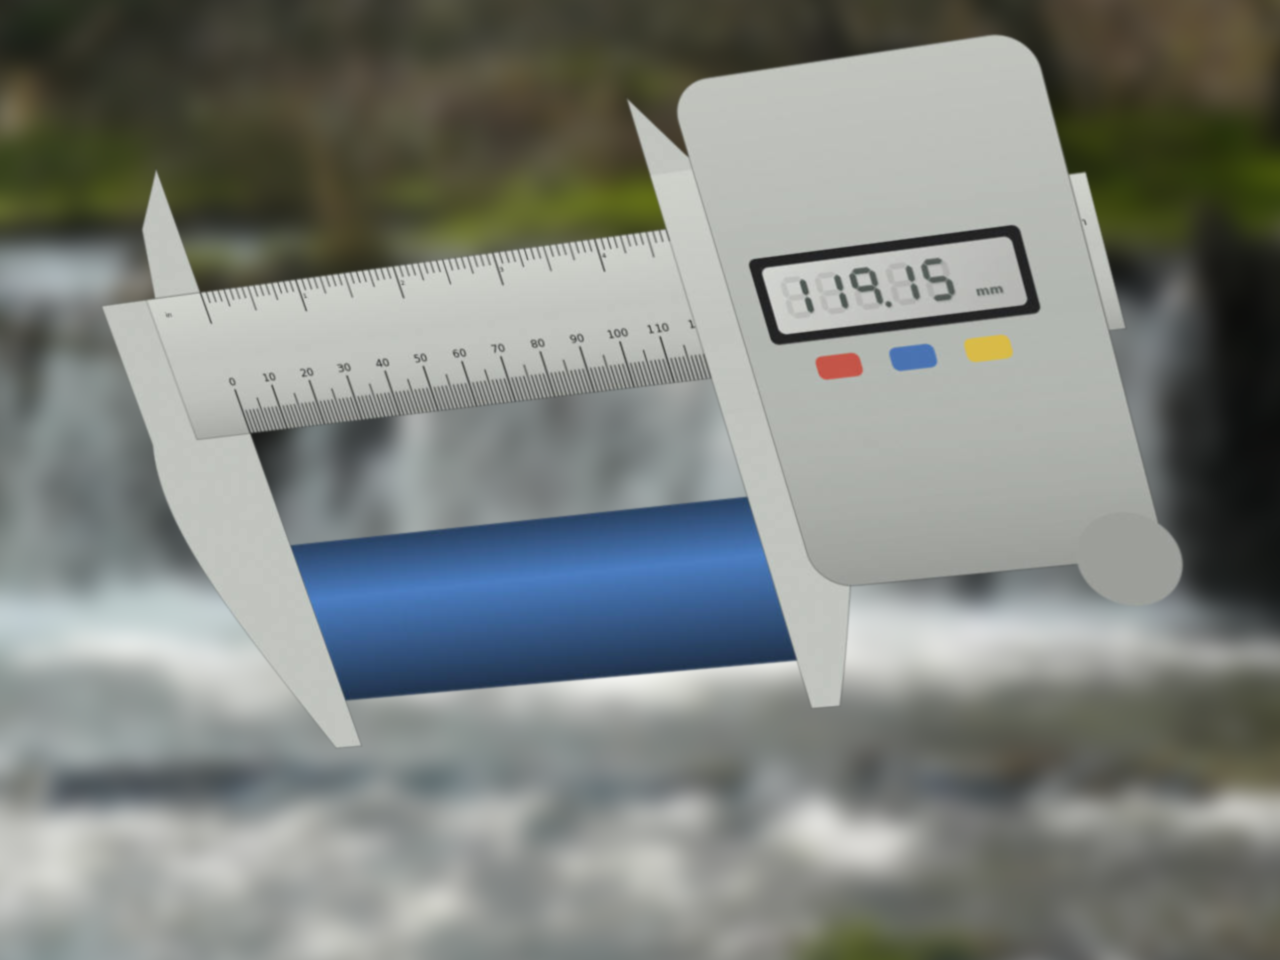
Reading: 119.15 mm
